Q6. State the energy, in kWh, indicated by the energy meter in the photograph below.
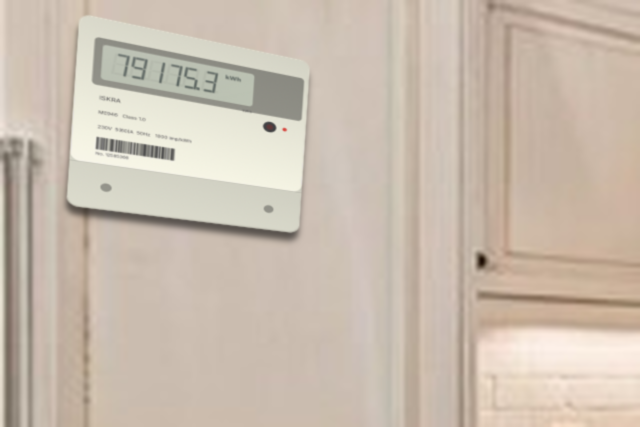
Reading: 79175.3 kWh
